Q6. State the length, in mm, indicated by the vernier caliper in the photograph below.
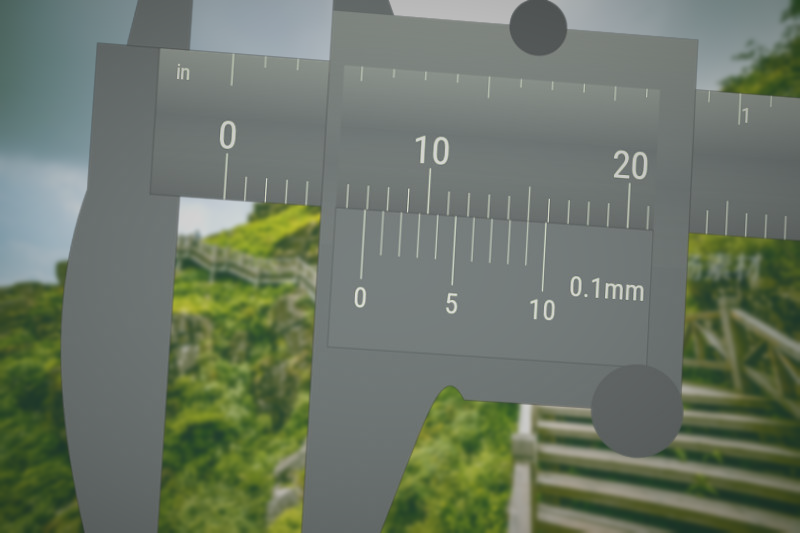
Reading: 6.9 mm
